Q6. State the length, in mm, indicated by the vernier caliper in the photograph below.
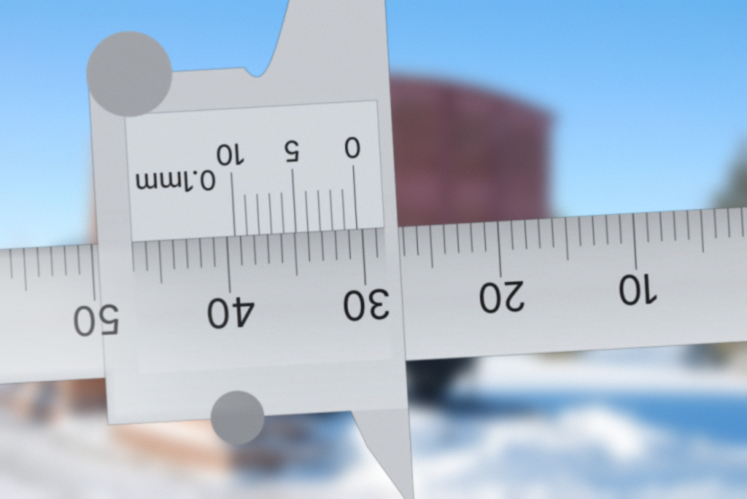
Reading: 30.4 mm
